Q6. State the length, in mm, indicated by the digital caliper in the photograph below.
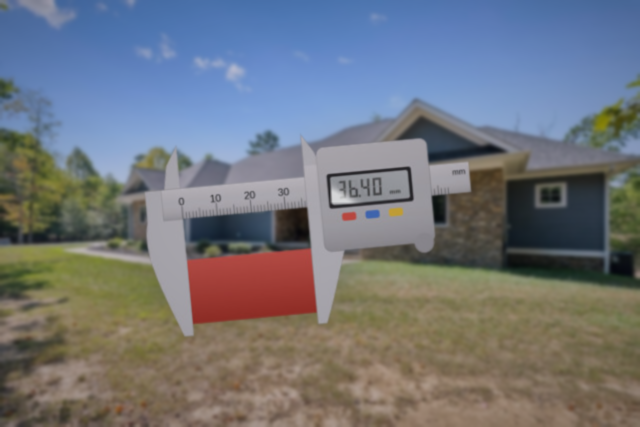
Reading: 36.40 mm
